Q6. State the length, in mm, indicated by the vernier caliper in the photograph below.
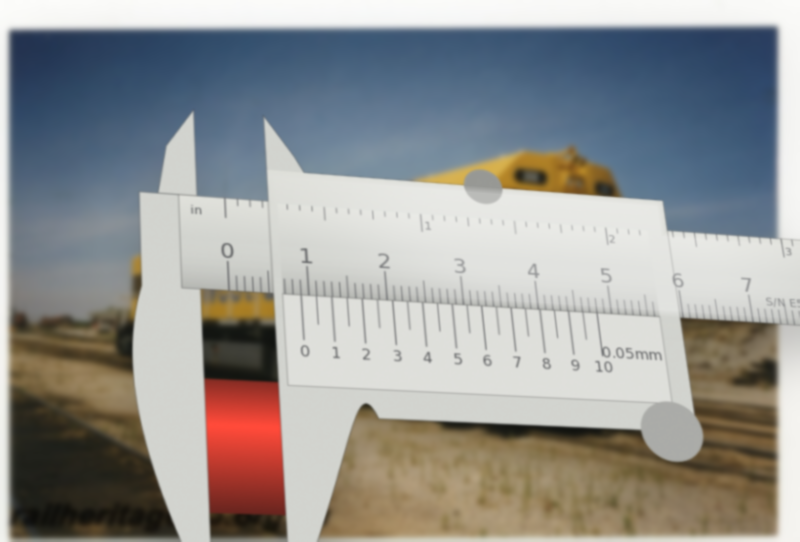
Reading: 9.0 mm
